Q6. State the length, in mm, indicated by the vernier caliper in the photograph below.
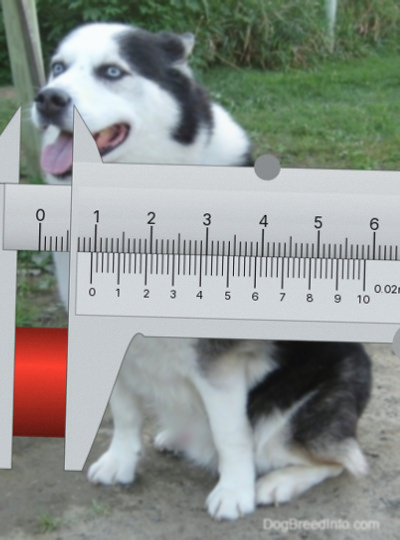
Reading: 9.4 mm
